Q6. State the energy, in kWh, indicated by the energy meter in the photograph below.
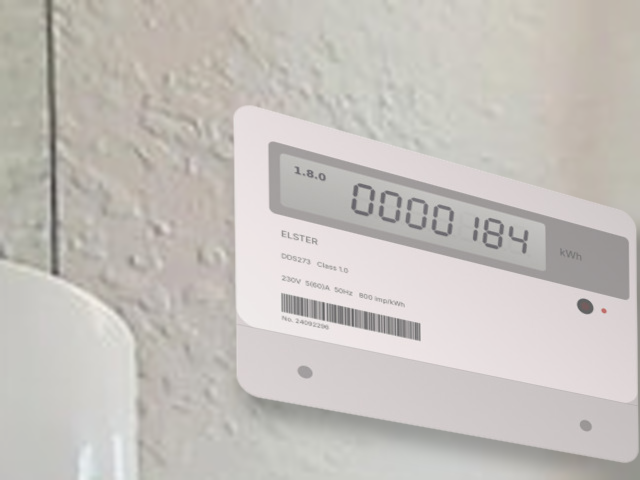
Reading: 184 kWh
